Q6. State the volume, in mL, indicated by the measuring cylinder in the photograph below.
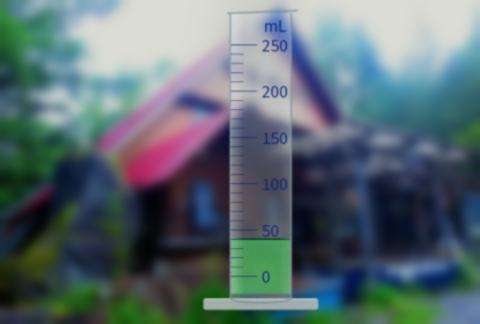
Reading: 40 mL
